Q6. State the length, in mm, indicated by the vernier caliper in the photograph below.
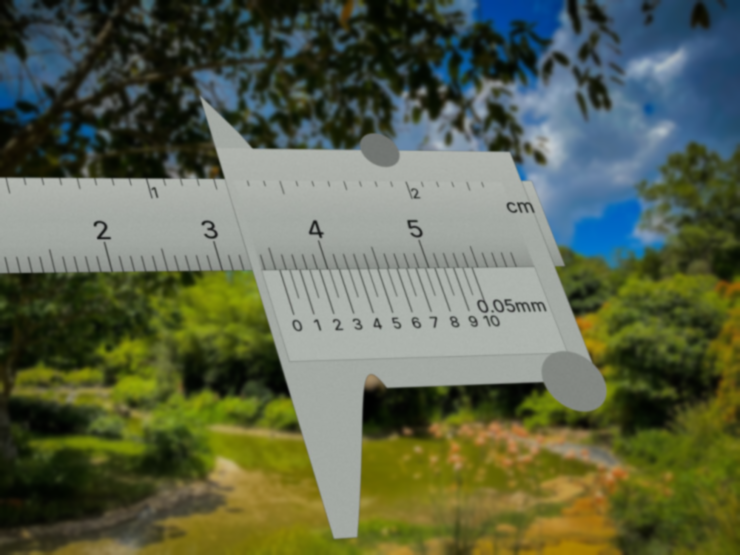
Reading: 35.4 mm
